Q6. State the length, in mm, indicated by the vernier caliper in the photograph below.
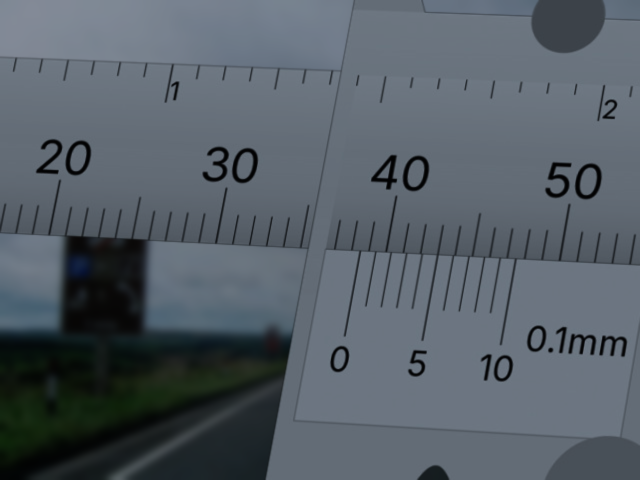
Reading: 38.5 mm
